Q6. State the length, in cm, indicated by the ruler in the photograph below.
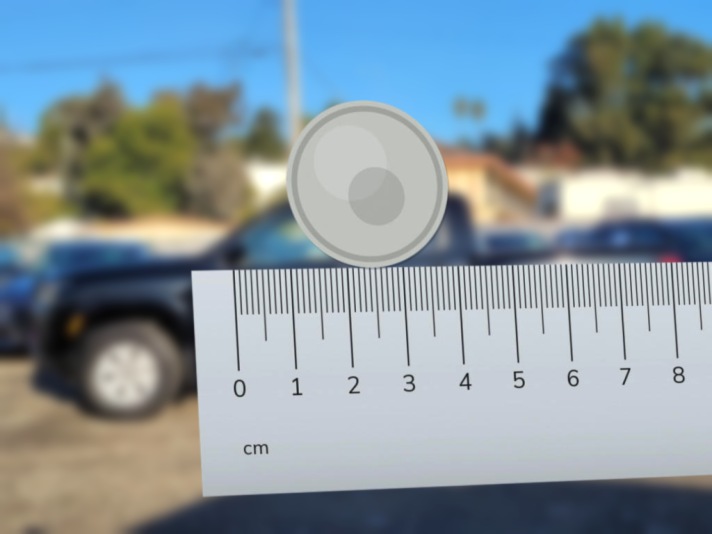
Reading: 2.9 cm
